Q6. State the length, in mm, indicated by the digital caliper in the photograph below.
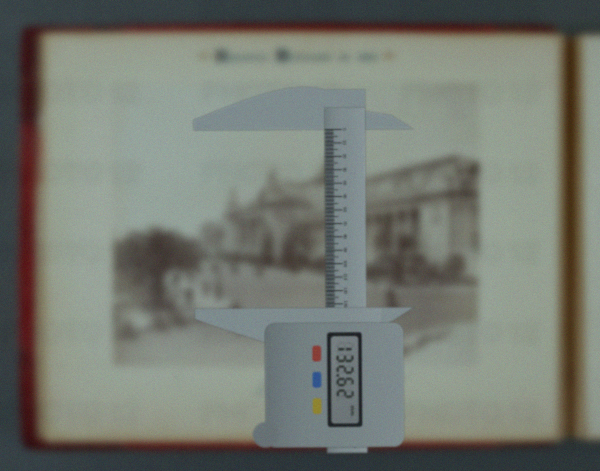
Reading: 132.62 mm
